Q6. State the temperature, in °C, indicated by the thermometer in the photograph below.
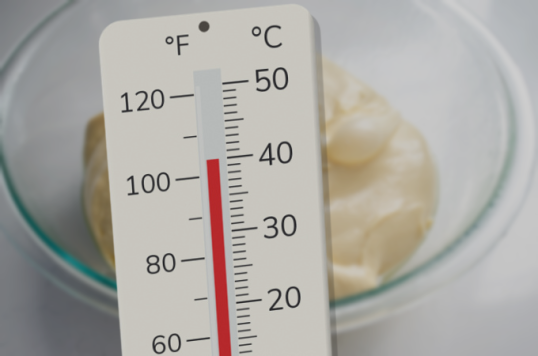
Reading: 40 °C
